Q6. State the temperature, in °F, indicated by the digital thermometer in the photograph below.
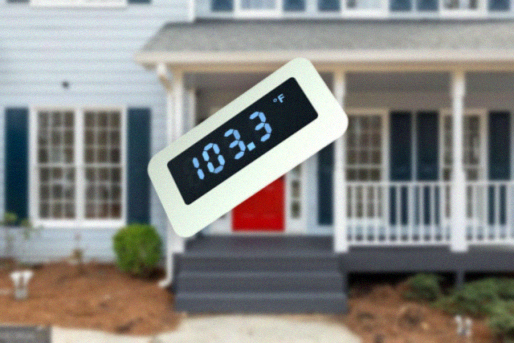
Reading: 103.3 °F
